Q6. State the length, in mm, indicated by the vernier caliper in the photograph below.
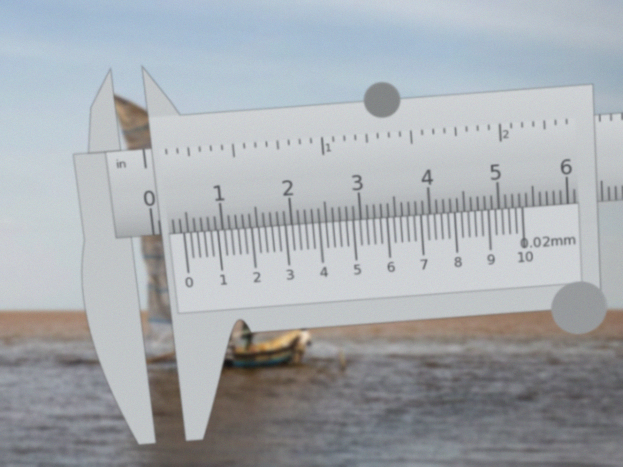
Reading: 4.4 mm
